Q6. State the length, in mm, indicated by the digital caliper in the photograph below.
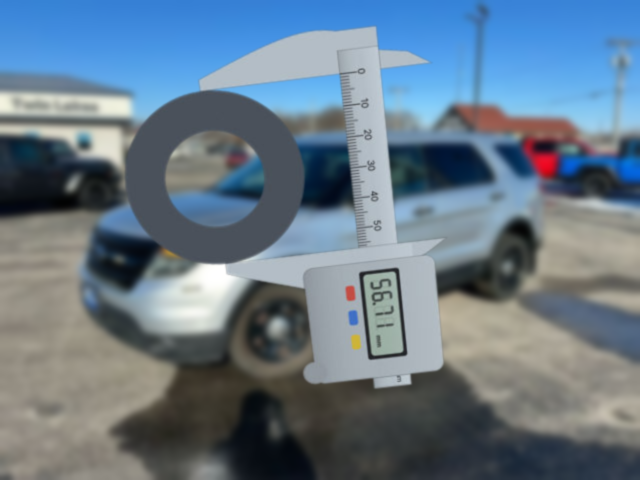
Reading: 56.71 mm
